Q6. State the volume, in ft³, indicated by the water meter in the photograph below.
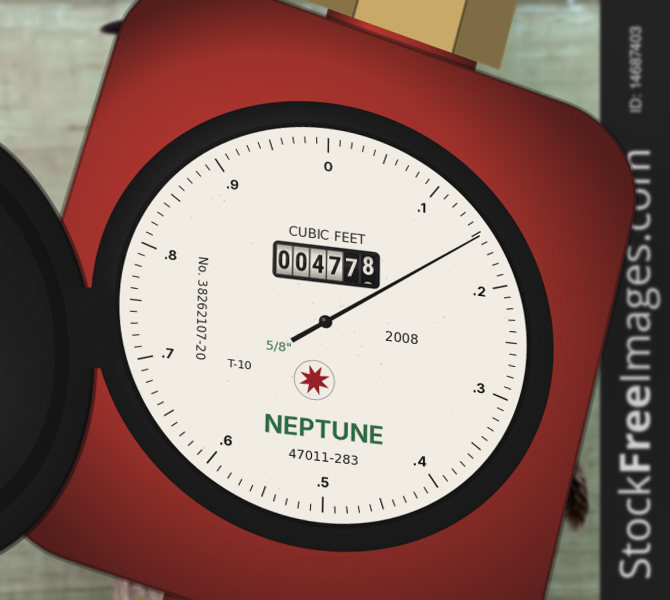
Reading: 4778.15 ft³
